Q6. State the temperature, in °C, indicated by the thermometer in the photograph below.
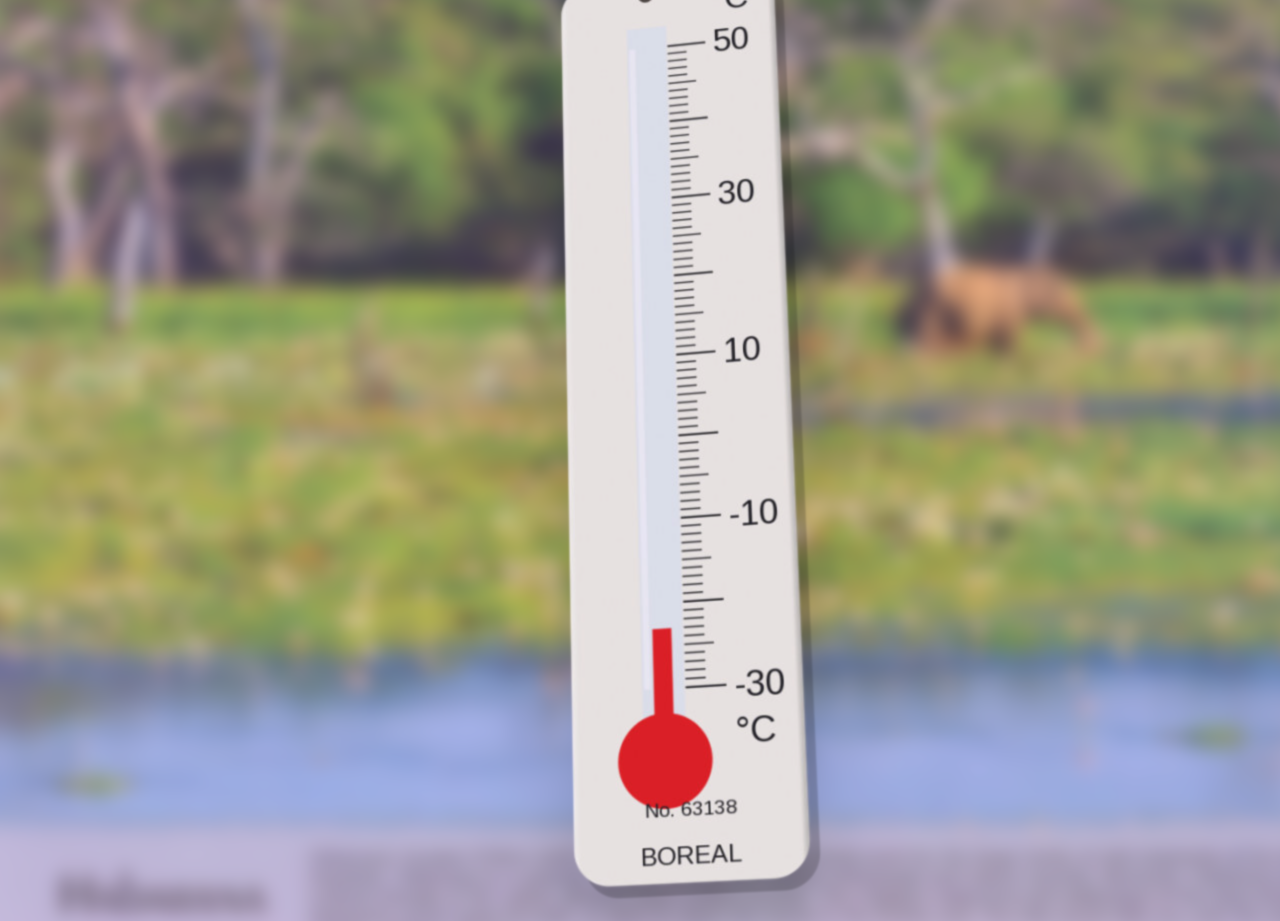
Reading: -23 °C
